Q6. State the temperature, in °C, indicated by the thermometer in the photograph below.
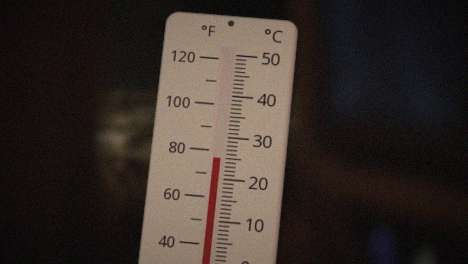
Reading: 25 °C
